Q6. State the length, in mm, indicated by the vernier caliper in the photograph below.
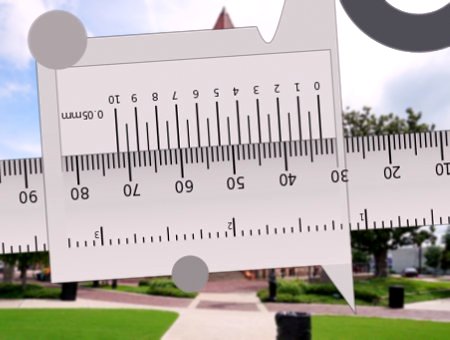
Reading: 33.0 mm
